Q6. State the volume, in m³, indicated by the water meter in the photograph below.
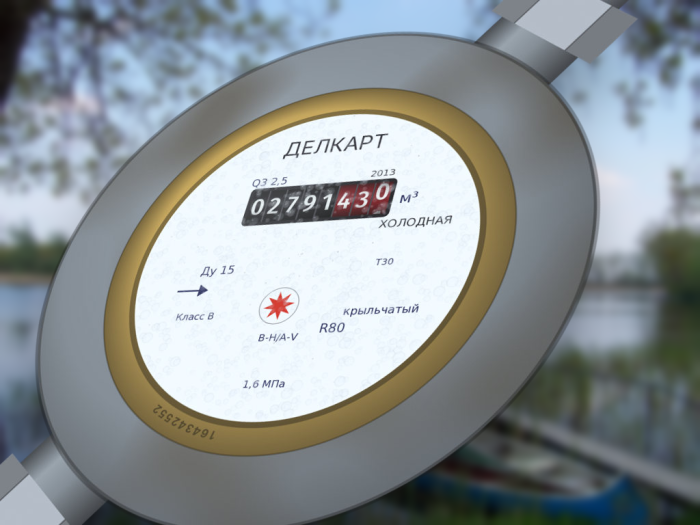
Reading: 2791.430 m³
